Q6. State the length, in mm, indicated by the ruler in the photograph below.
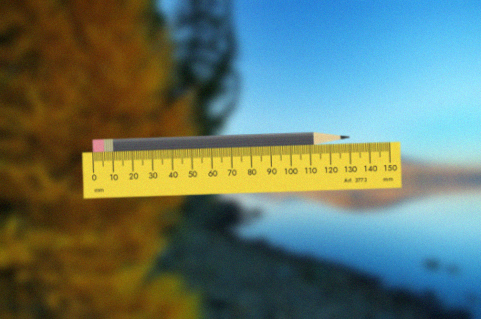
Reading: 130 mm
